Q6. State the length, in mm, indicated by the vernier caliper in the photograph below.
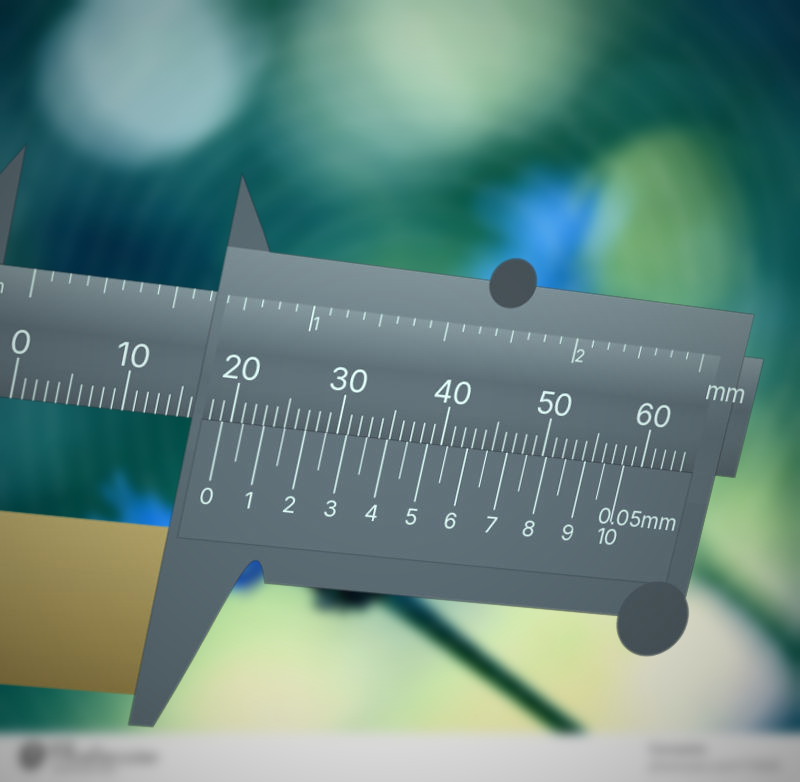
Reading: 19.2 mm
